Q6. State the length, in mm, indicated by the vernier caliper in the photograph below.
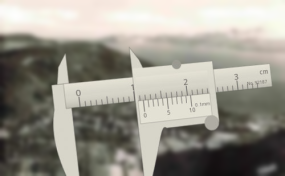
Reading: 11.6 mm
